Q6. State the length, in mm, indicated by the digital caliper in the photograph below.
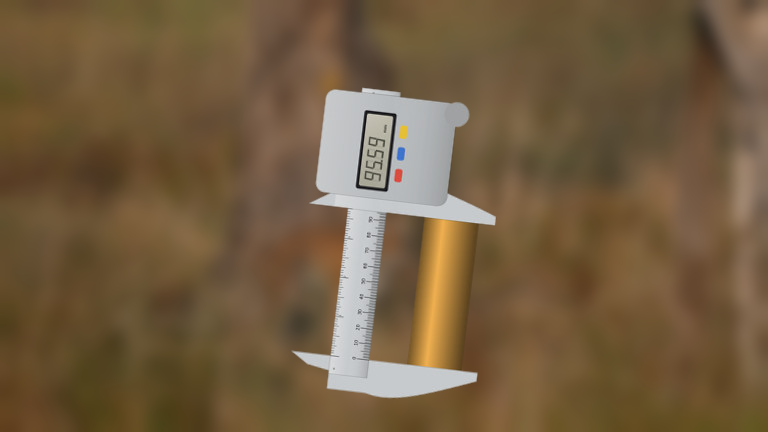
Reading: 95.59 mm
